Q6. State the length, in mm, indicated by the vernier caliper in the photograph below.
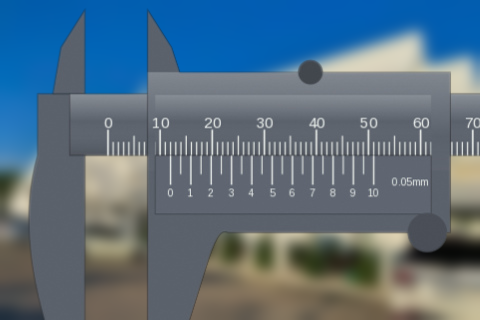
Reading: 12.0 mm
